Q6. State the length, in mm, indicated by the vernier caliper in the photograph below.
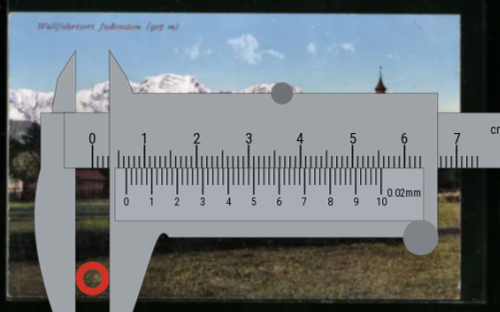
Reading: 6.5 mm
